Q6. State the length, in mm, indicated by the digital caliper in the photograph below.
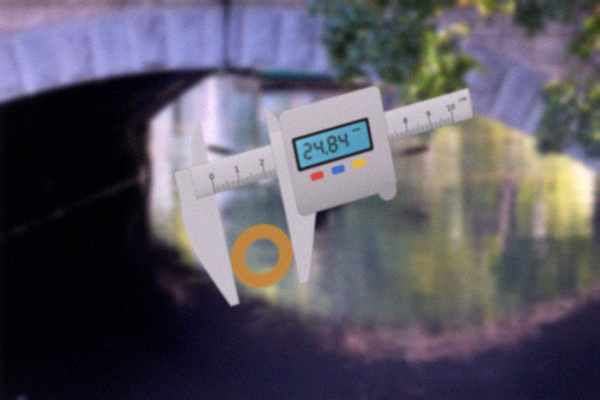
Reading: 24.84 mm
